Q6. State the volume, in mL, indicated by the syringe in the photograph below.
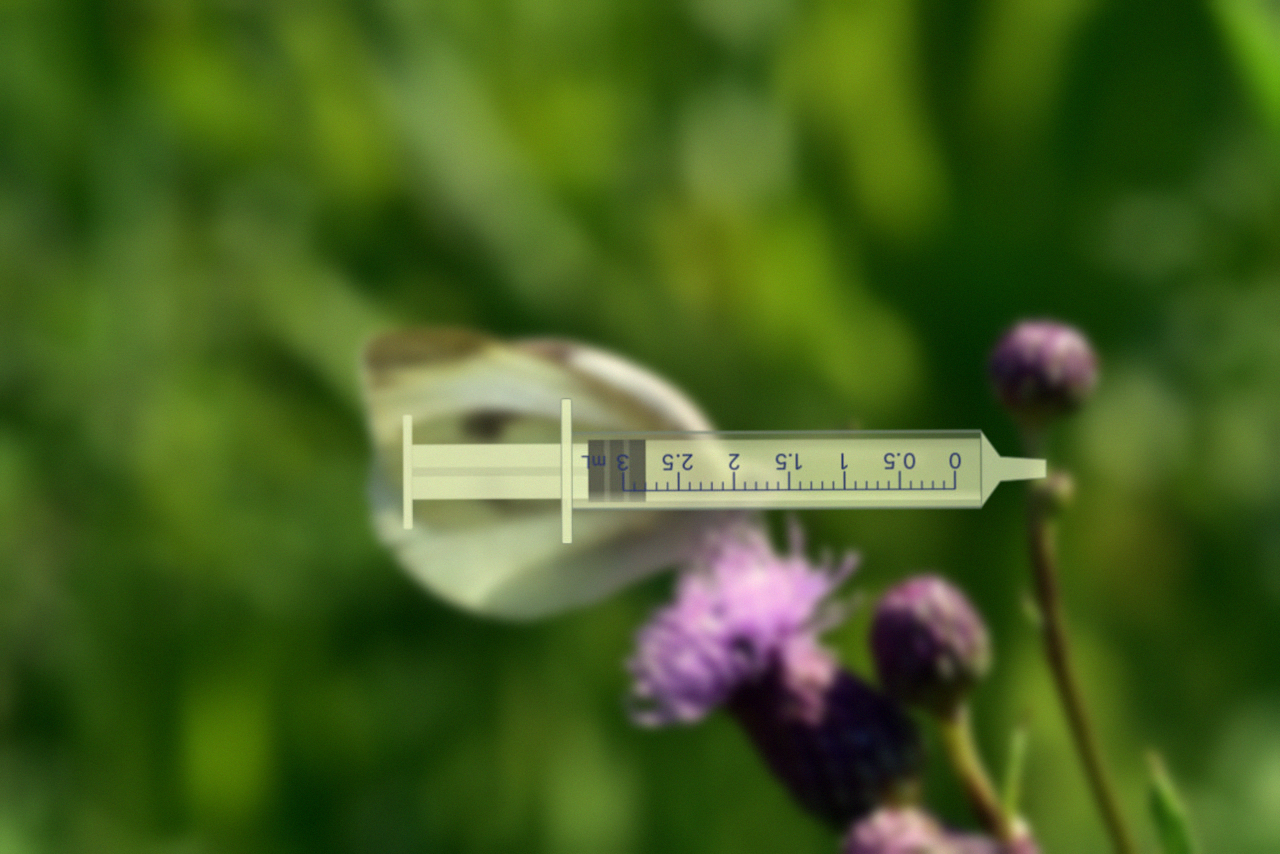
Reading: 2.8 mL
